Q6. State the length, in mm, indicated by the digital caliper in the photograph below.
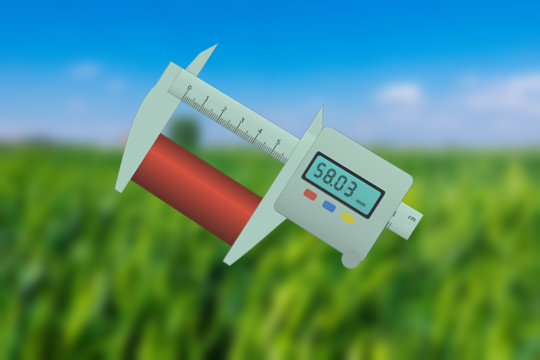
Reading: 58.03 mm
